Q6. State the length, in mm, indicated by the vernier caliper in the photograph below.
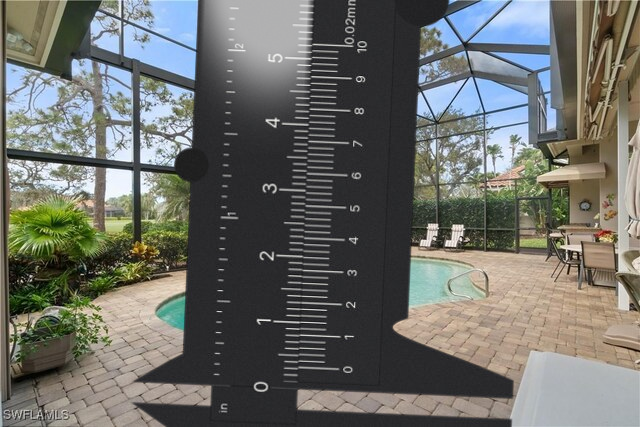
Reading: 3.2 mm
